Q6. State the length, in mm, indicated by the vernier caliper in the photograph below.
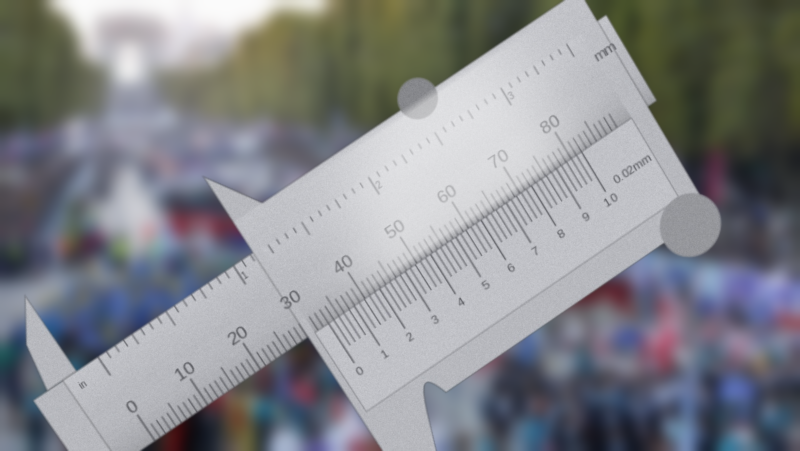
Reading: 33.0 mm
